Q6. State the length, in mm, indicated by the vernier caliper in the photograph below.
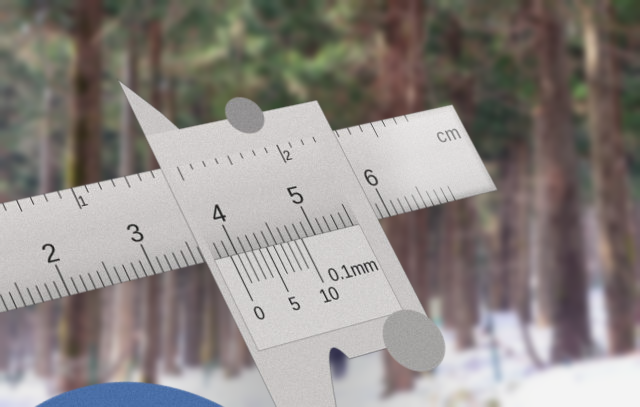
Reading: 39.2 mm
